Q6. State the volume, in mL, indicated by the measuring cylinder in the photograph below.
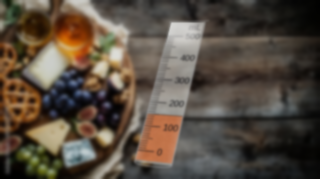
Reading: 150 mL
